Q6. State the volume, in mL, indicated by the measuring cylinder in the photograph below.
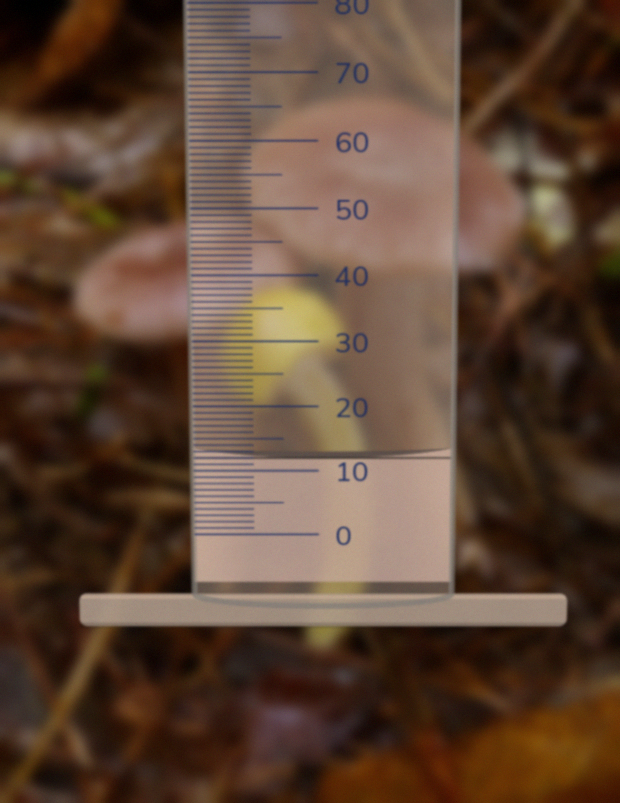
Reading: 12 mL
